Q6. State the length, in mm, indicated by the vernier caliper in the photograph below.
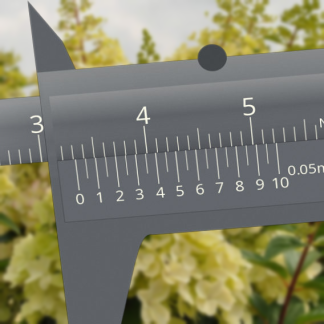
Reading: 33.2 mm
